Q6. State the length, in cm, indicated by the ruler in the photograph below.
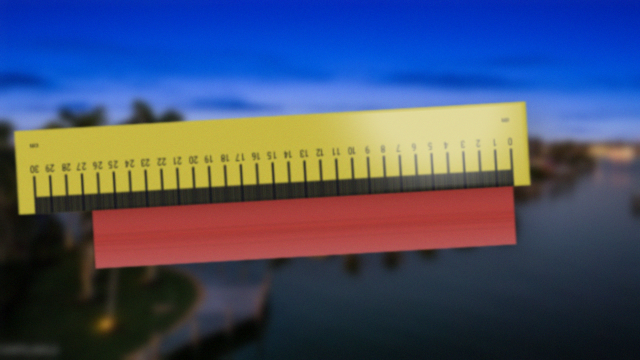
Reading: 26.5 cm
